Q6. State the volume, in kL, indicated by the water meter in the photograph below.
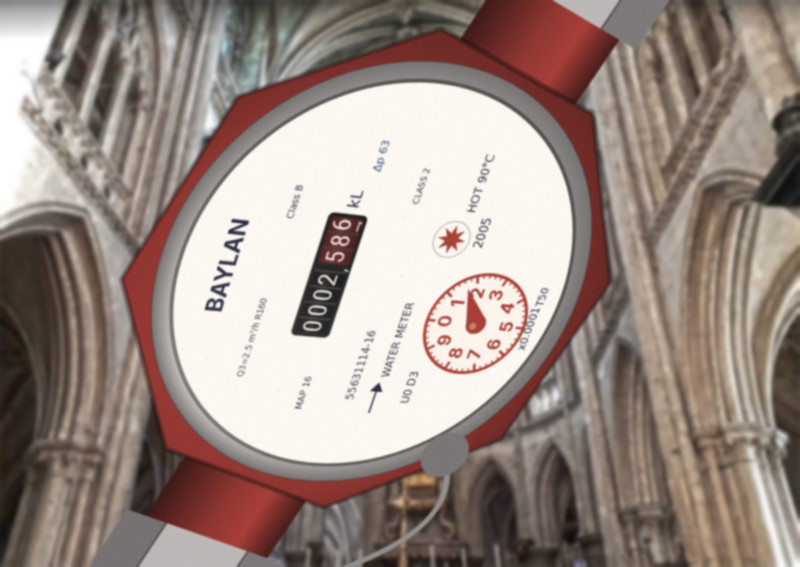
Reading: 2.5861 kL
